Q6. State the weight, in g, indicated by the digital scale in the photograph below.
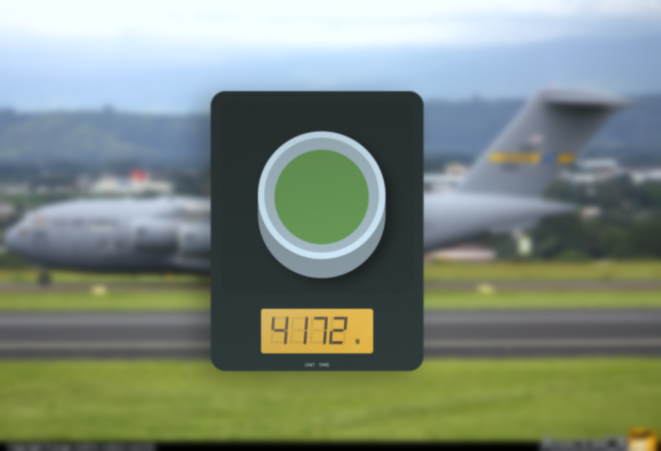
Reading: 4172 g
